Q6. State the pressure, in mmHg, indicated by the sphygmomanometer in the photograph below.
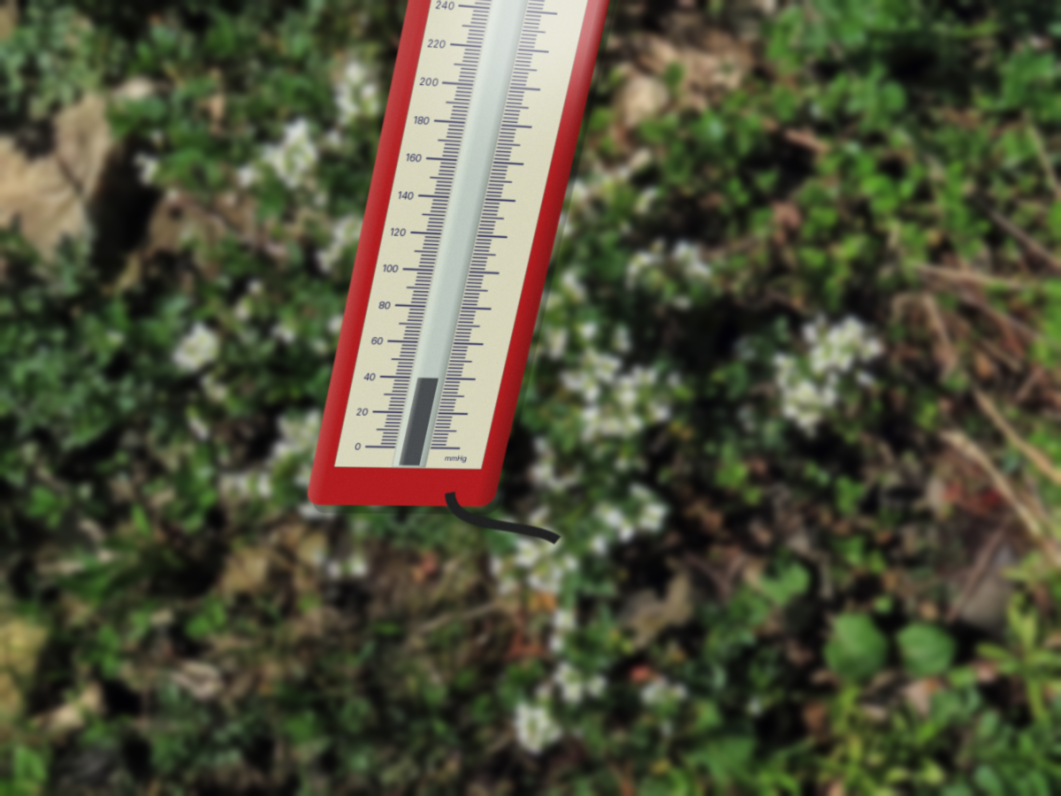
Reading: 40 mmHg
